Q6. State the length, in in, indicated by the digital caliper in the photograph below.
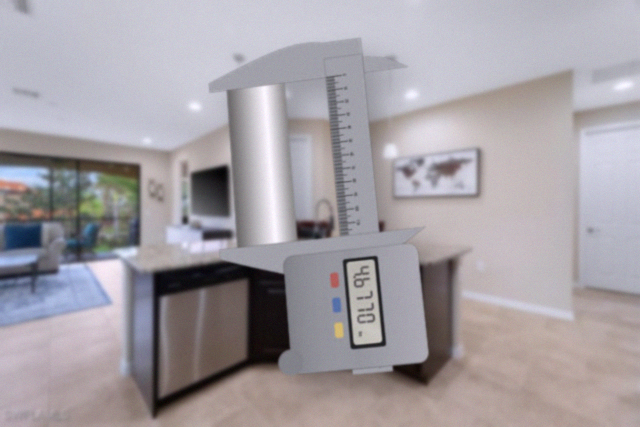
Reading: 4.6770 in
